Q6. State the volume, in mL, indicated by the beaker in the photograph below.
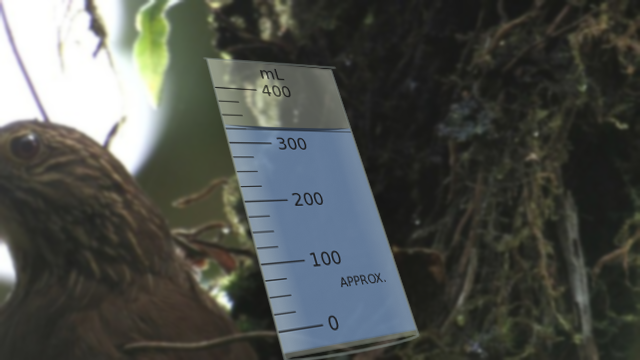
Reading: 325 mL
